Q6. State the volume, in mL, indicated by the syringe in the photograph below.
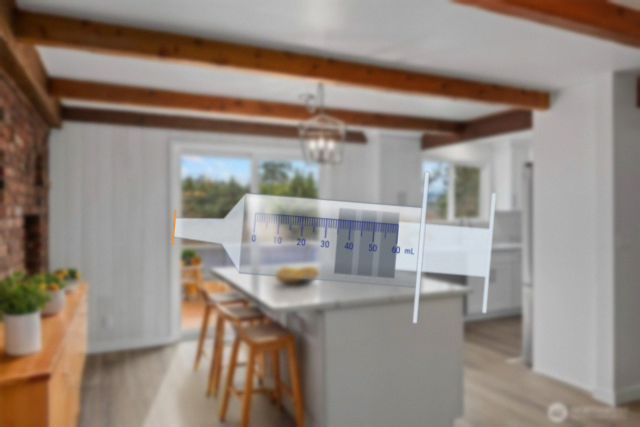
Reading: 35 mL
